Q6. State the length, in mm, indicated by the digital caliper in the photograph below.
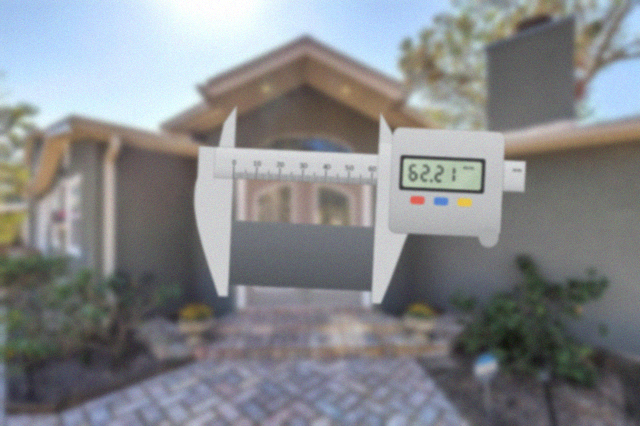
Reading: 62.21 mm
